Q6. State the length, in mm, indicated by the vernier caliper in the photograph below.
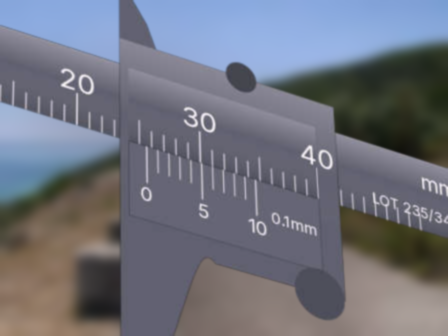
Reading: 25.6 mm
